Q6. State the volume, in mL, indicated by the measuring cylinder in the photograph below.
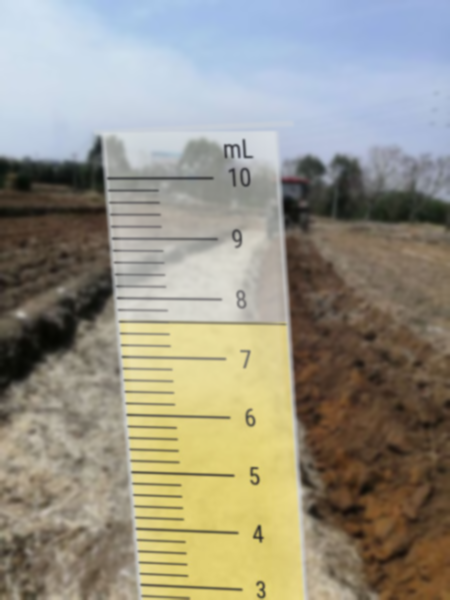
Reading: 7.6 mL
